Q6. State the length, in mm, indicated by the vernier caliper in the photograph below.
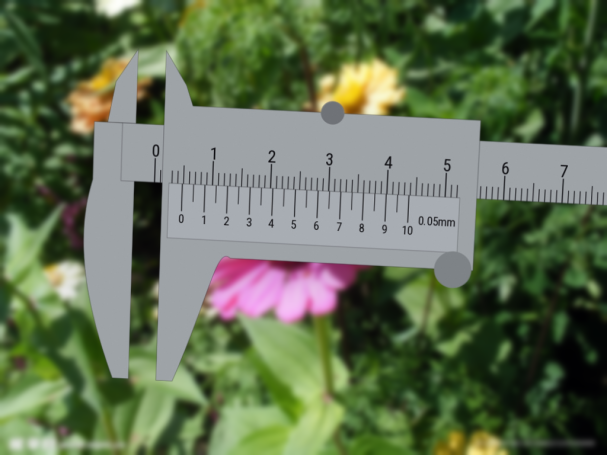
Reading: 4.8 mm
